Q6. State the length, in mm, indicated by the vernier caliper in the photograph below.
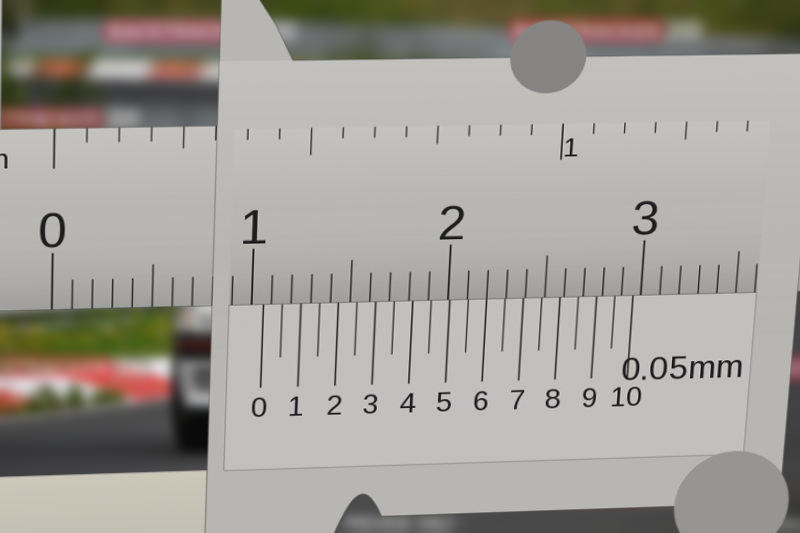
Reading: 10.6 mm
